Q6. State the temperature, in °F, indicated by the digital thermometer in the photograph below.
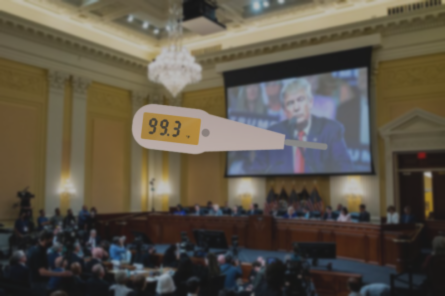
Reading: 99.3 °F
